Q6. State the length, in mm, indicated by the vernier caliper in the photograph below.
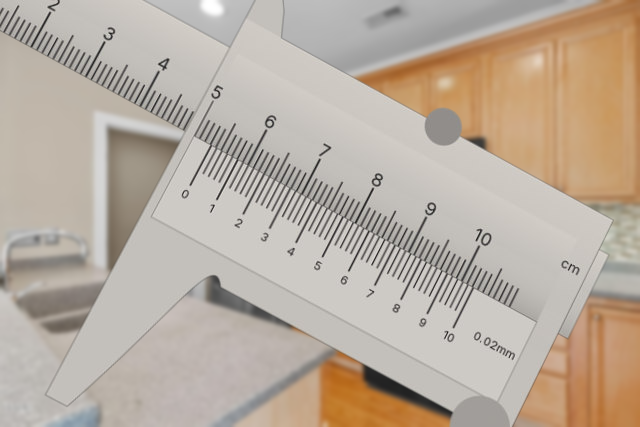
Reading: 53.2 mm
